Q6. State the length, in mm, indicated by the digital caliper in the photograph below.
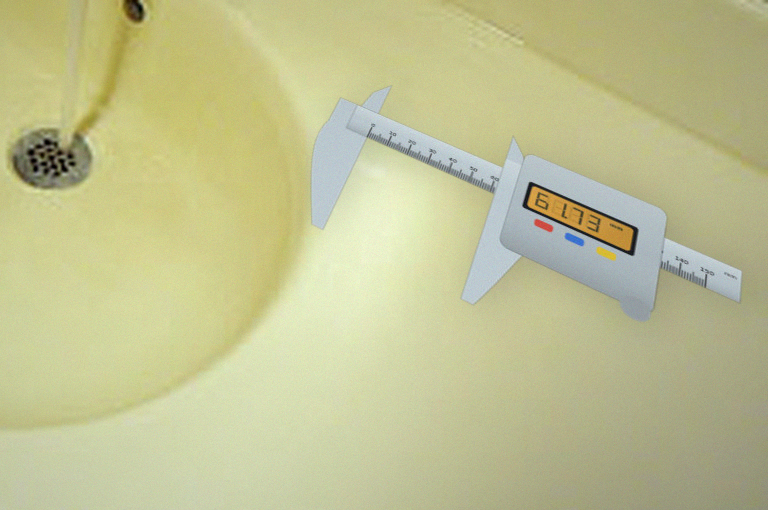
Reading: 61.73 mm
